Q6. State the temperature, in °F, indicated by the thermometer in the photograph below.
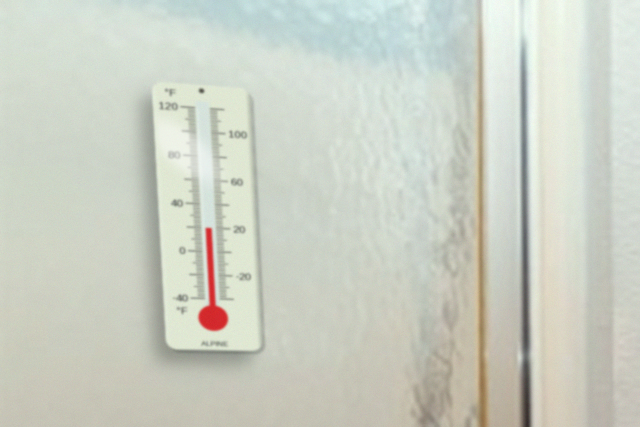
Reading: 20 °F
